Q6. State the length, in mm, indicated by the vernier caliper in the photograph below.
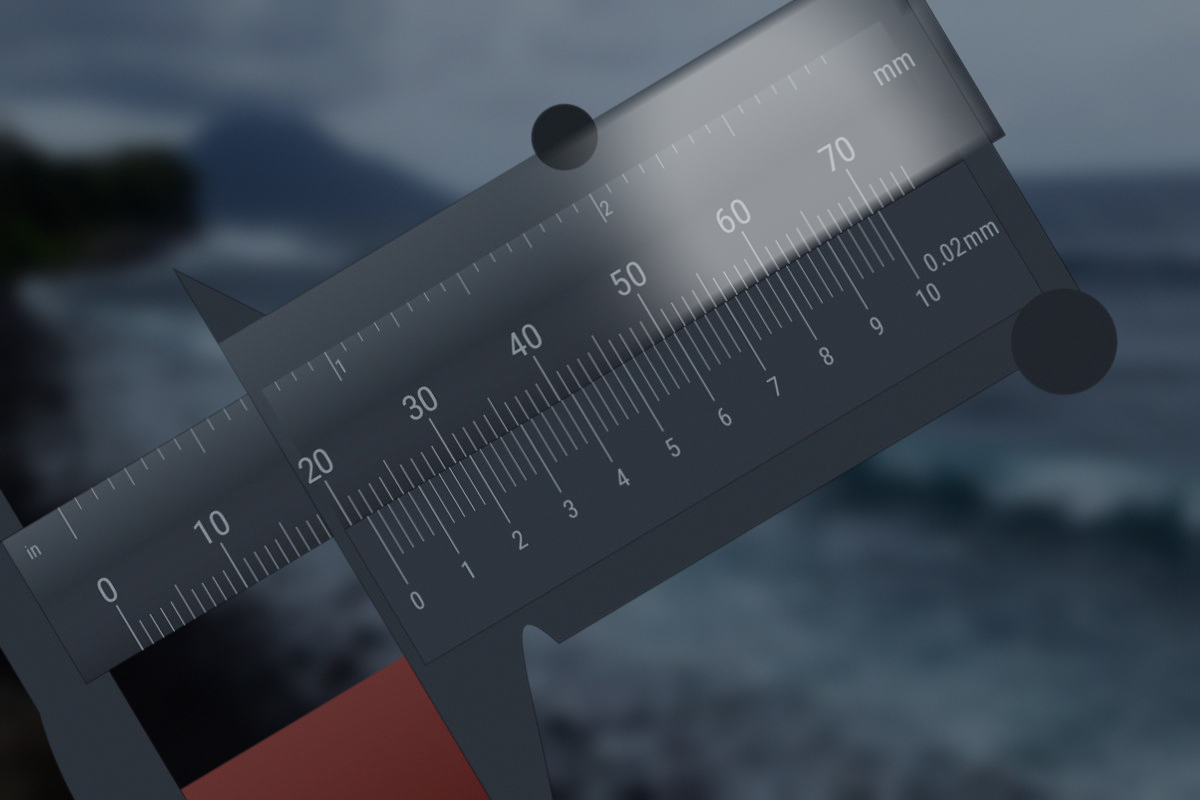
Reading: 21.5 mm
